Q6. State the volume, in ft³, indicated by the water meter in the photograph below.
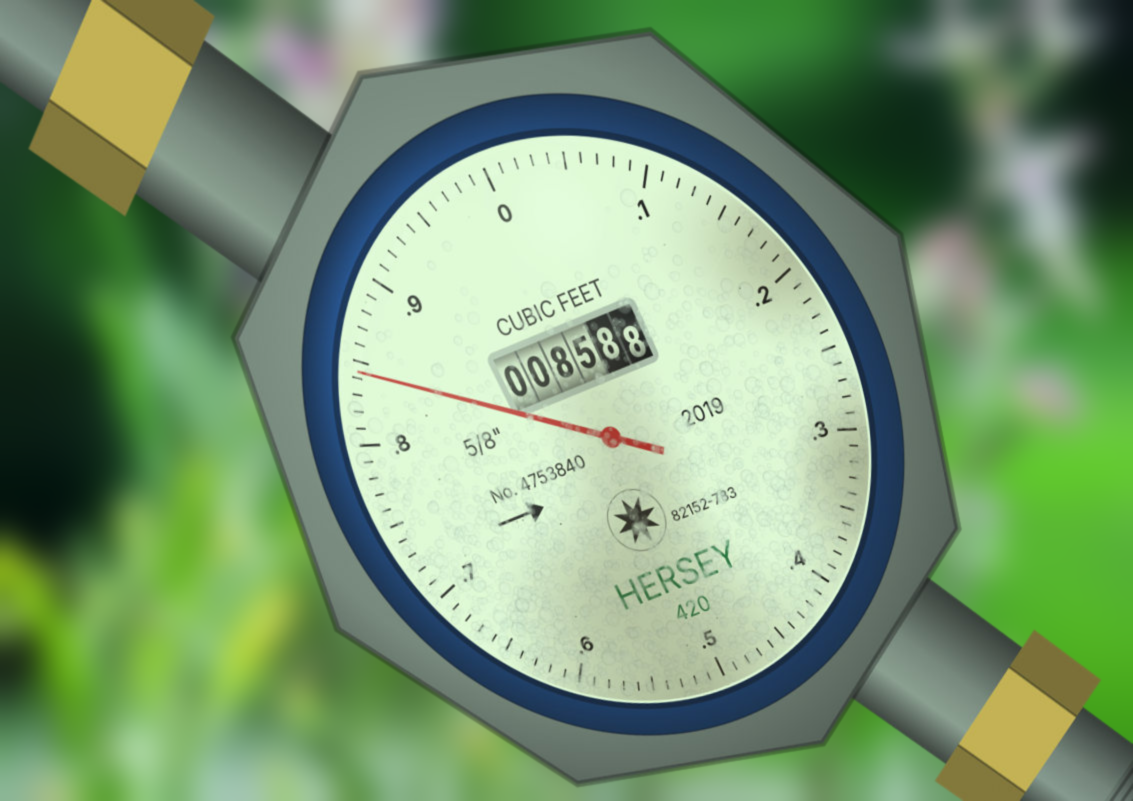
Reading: 8587.84 ft³
